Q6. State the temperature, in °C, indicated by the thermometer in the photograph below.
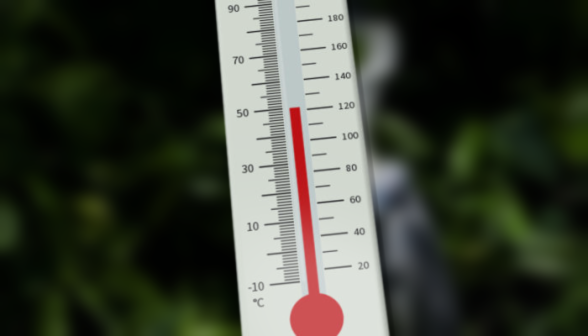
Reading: 50 °C
